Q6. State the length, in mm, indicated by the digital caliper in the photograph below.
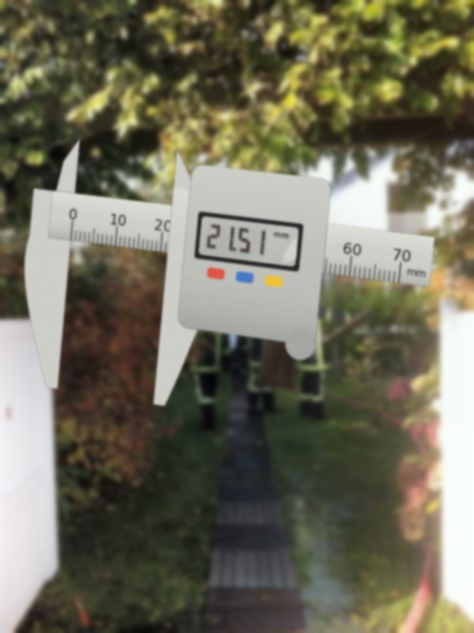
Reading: 21.51 mm
